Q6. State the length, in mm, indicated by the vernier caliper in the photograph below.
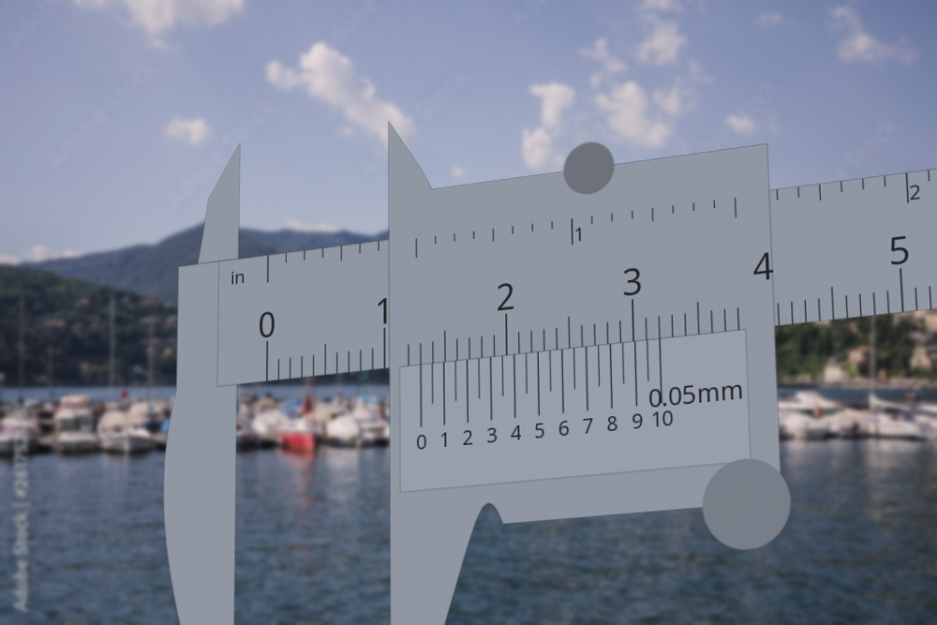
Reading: 13.0 mm
